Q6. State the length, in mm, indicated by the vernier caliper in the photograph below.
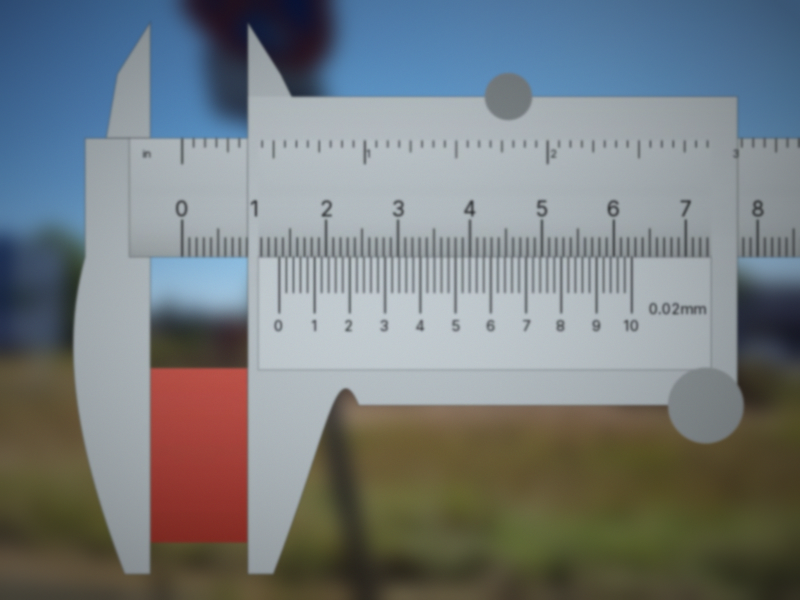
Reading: 13.5 mm
